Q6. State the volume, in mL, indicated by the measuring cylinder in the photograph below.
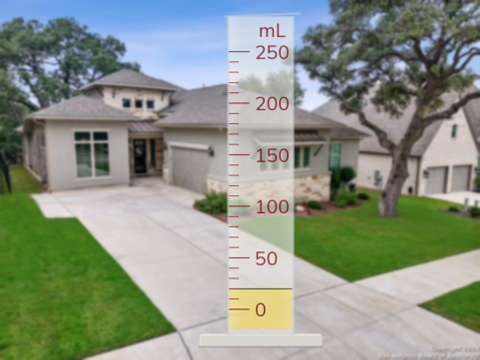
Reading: 20 mL
